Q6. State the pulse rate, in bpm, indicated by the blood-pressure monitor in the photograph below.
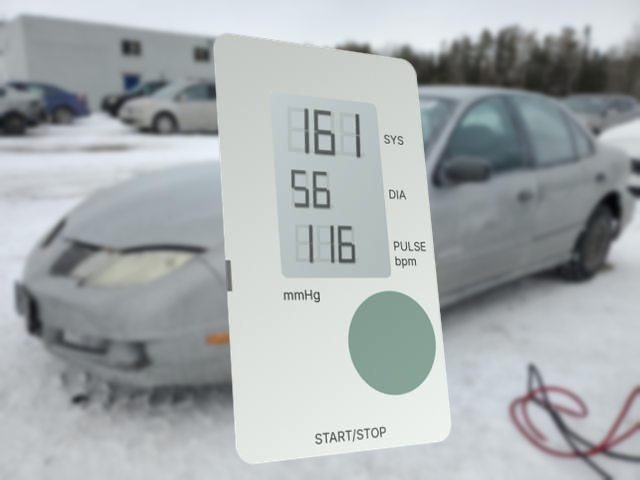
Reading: 116 bpm
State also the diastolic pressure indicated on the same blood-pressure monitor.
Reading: 56 mmHg
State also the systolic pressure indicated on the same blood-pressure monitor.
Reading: 161 mmHg
